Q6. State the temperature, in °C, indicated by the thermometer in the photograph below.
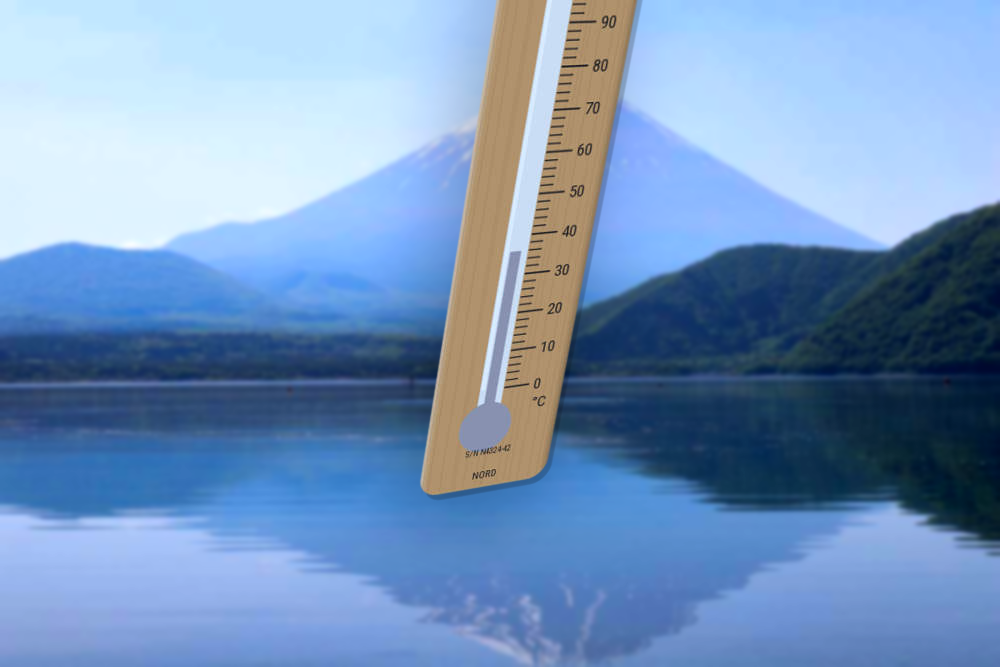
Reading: 36 °C
